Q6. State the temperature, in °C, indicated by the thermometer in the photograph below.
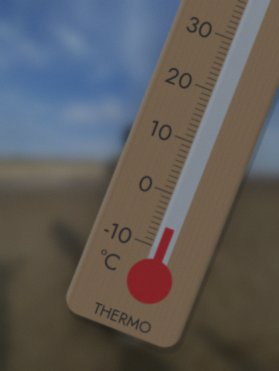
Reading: -6 °C
